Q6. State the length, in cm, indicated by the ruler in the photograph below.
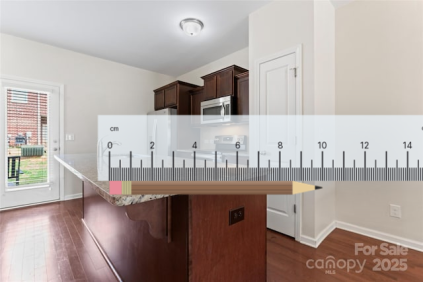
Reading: 10 cm
